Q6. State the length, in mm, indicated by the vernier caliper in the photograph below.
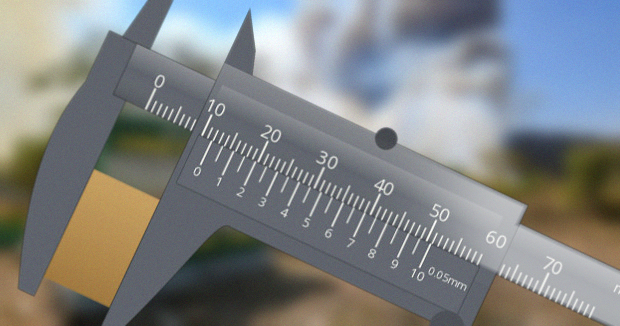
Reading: 11.8 mm
